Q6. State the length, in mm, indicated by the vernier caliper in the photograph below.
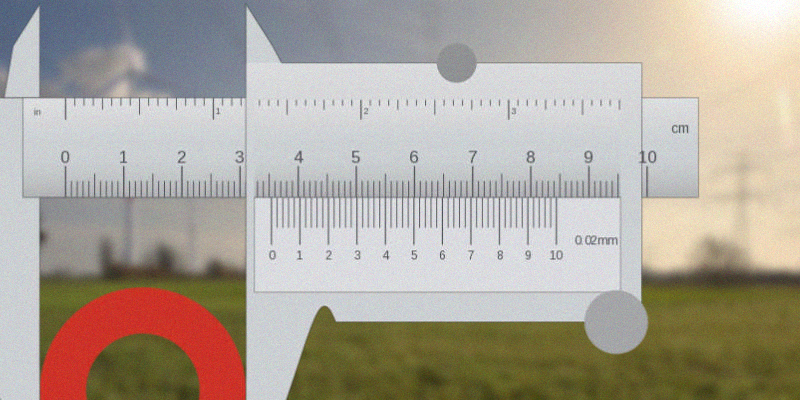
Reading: 35.4 mm
